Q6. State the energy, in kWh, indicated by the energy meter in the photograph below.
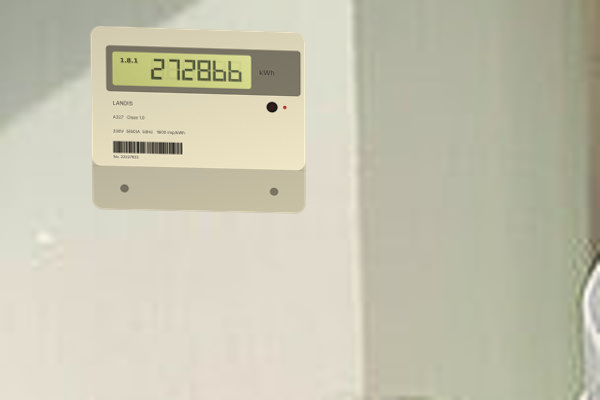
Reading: 272866 kWh
